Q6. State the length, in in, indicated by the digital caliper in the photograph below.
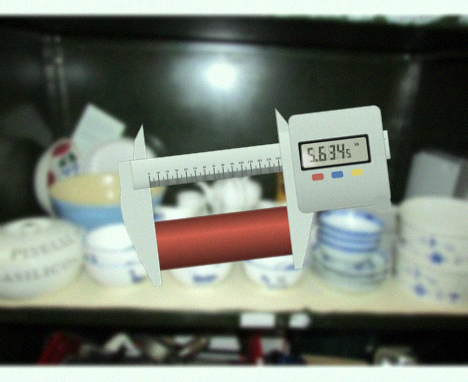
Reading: 5.6345 in
